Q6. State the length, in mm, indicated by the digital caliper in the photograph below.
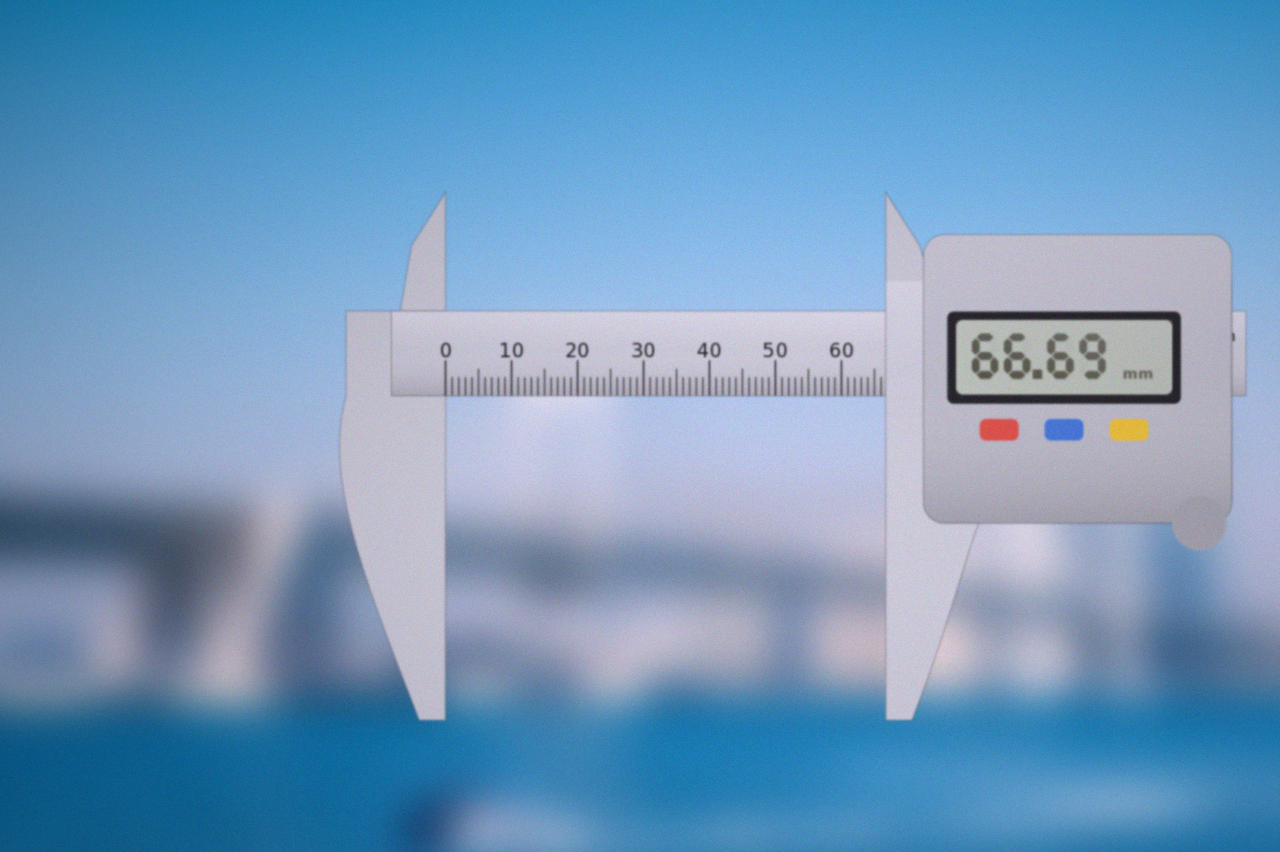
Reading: 66.69 mm
